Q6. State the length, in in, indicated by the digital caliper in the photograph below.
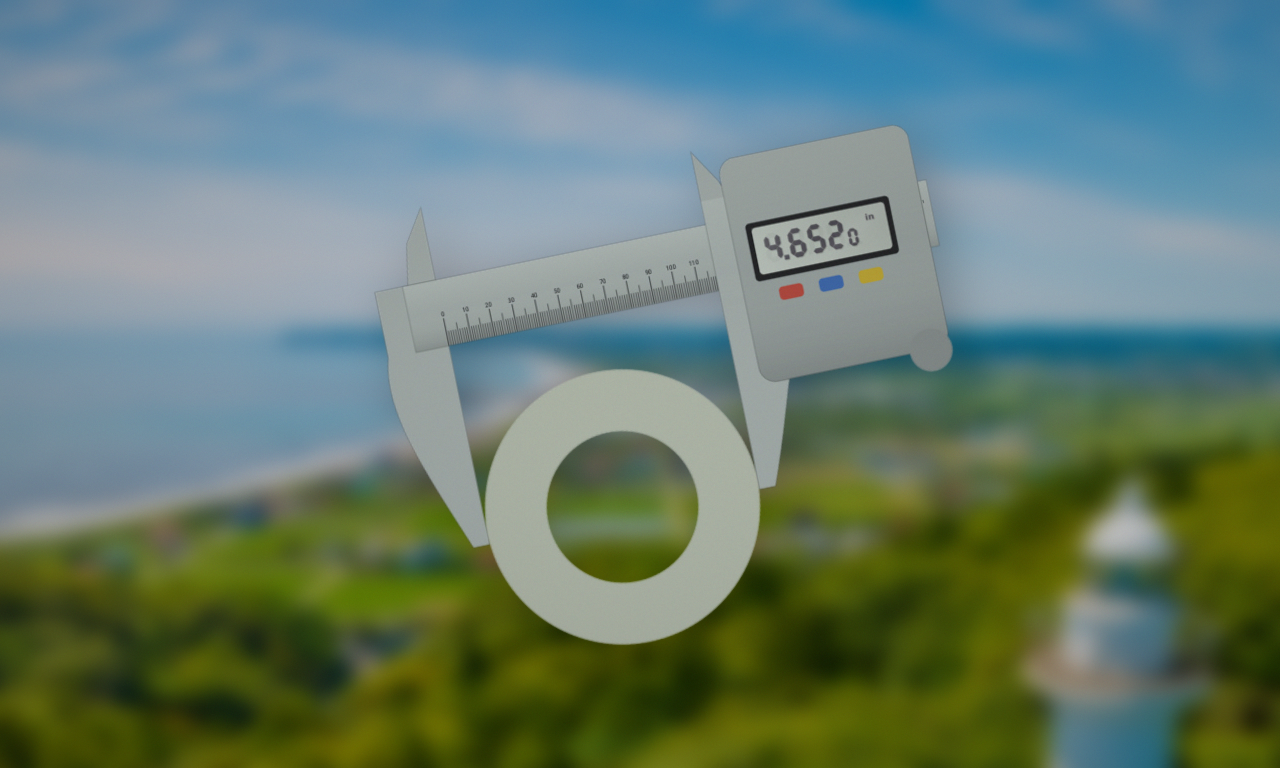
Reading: 4.6520 in
